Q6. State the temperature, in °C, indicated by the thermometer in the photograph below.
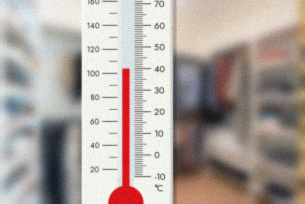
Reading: 40 °C
